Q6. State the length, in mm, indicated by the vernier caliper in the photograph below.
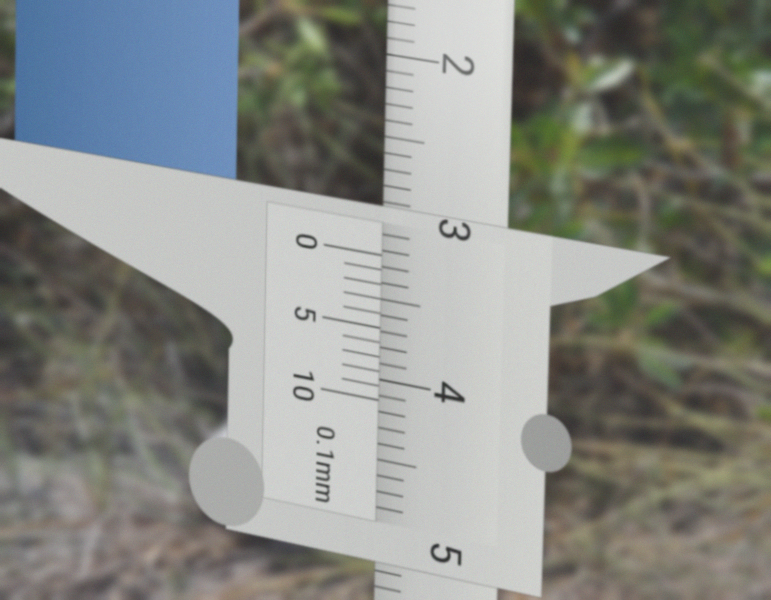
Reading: 32.3 mm
